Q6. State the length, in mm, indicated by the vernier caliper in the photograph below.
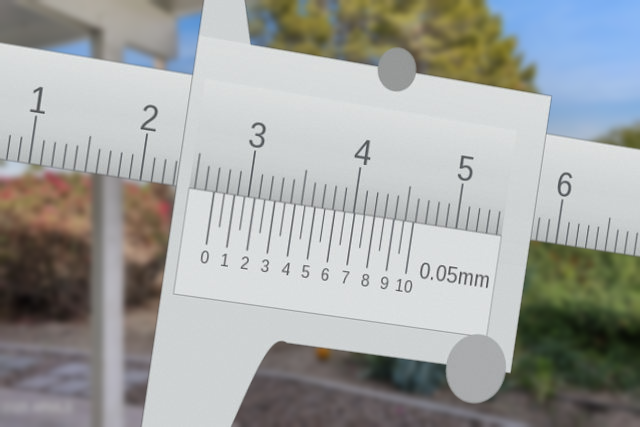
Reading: 26.8 mm
